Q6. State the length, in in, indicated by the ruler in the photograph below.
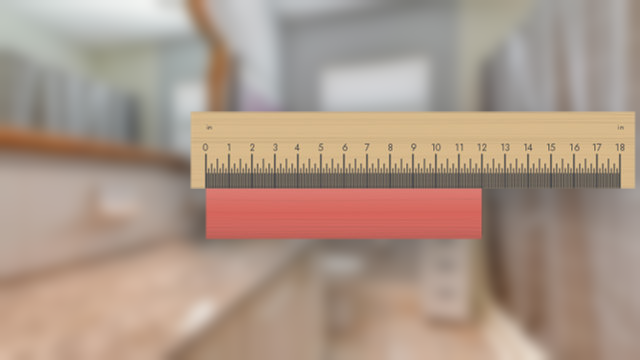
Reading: 12 in
